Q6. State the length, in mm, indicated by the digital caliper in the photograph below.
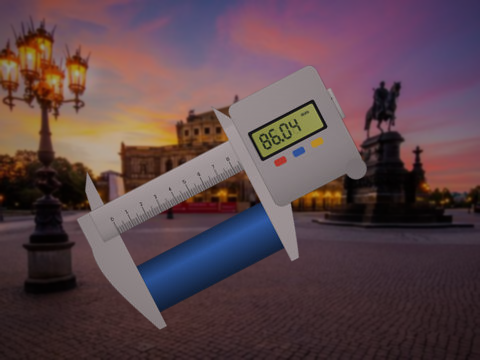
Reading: 86.04 mm
